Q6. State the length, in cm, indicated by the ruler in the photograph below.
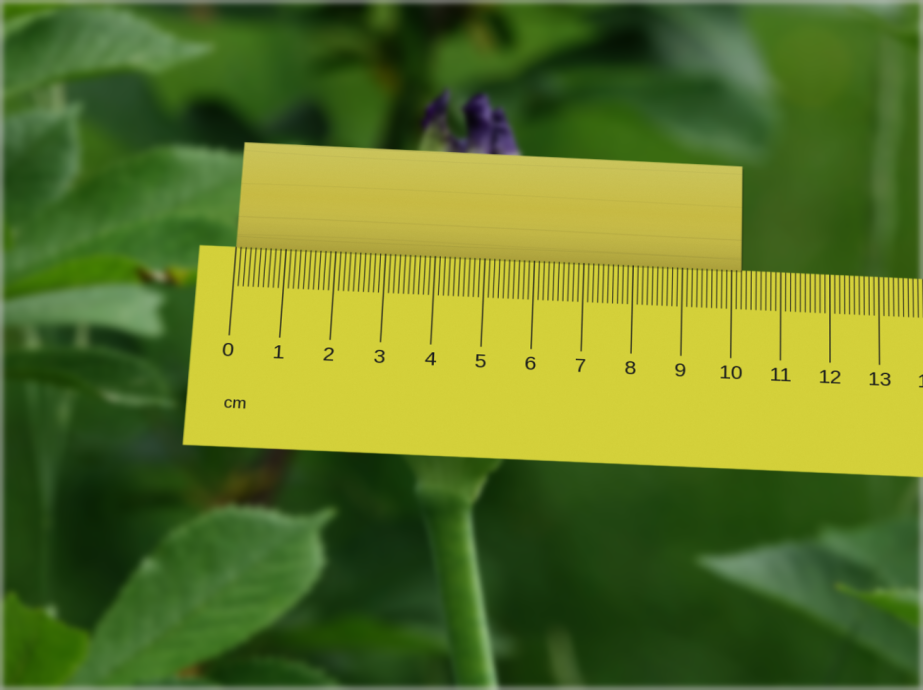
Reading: 10.2 cm
